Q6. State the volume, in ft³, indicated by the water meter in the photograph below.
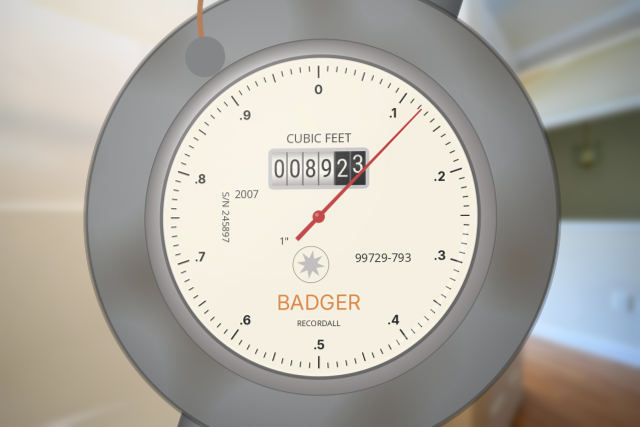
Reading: 8923.12 ft³
